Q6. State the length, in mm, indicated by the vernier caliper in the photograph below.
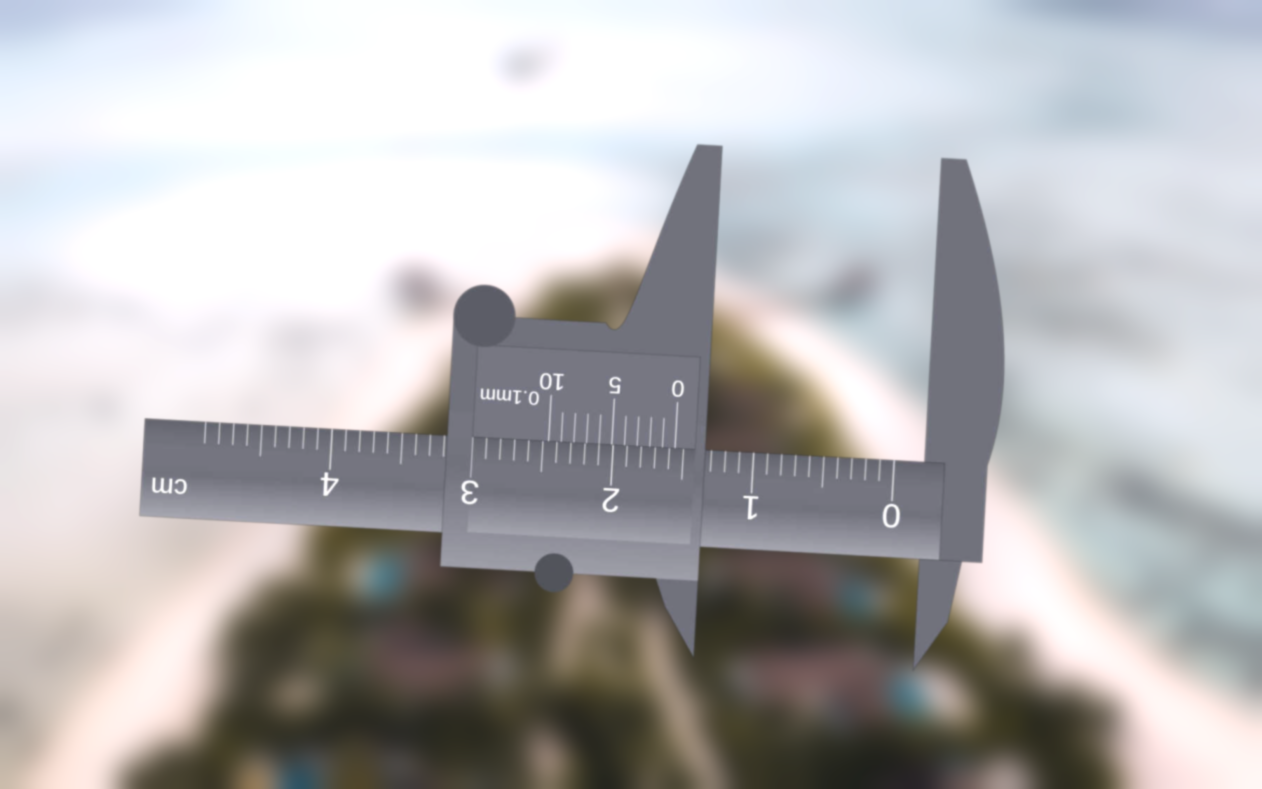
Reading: 15.6 mm
